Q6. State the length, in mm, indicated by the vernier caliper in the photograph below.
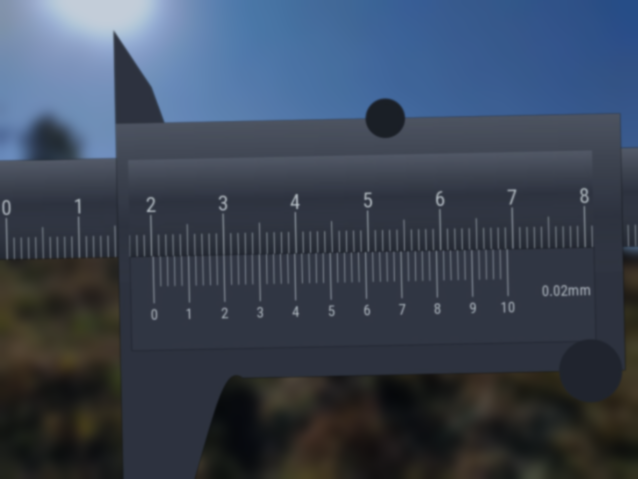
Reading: 20.2 mm
